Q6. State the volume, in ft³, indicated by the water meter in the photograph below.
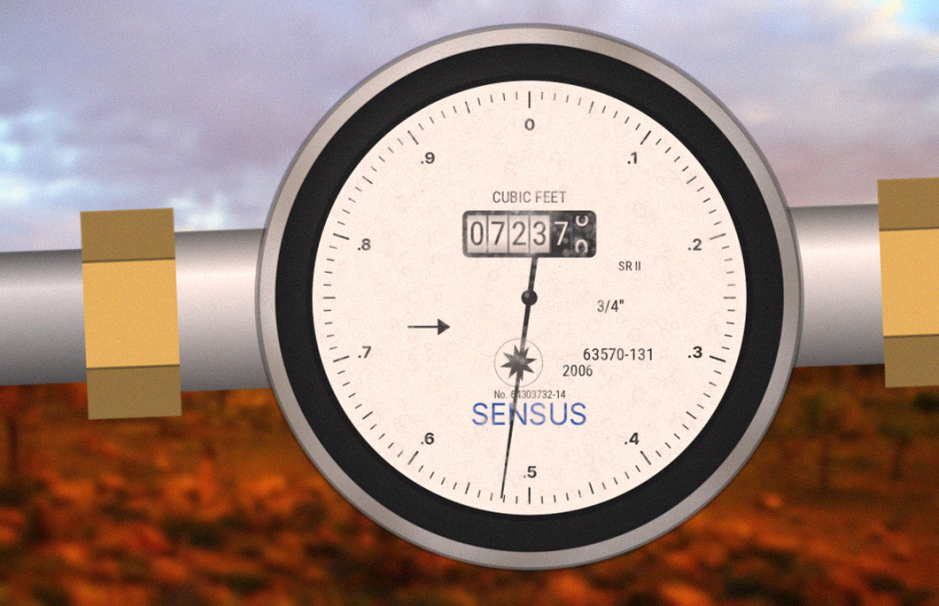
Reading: 72378.52 ft³
